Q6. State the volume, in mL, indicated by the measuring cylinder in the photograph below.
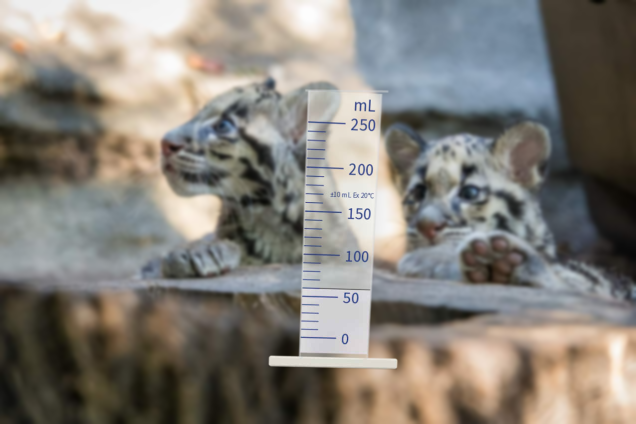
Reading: 60 mL
